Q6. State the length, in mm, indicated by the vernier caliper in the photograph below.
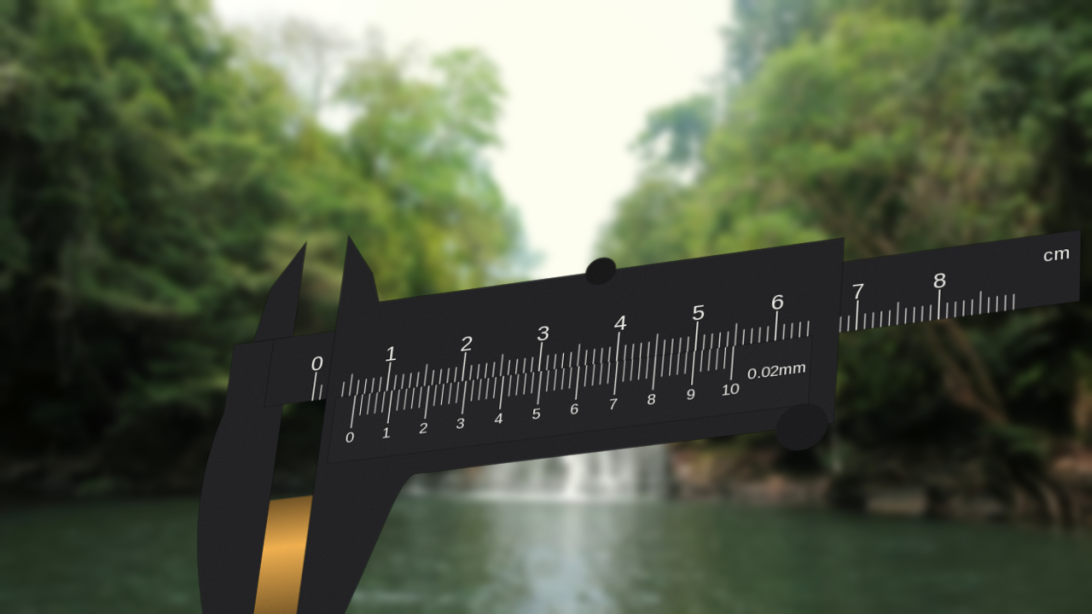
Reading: 5.8 mm
